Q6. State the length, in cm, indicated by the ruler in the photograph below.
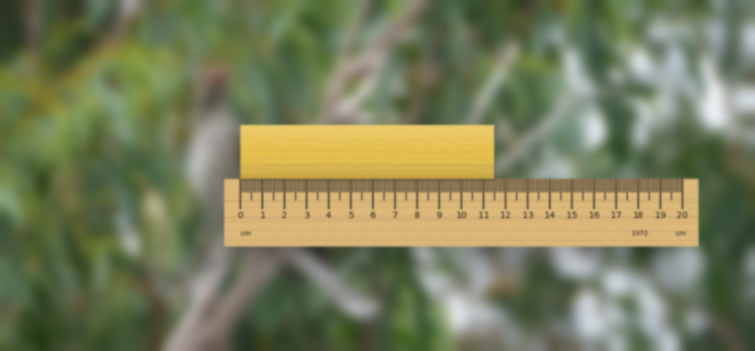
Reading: 11.5 cm
